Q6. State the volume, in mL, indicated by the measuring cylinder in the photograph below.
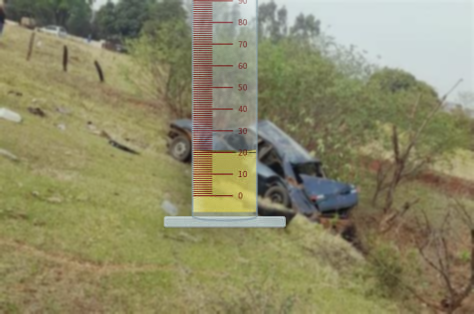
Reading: 20 mL
